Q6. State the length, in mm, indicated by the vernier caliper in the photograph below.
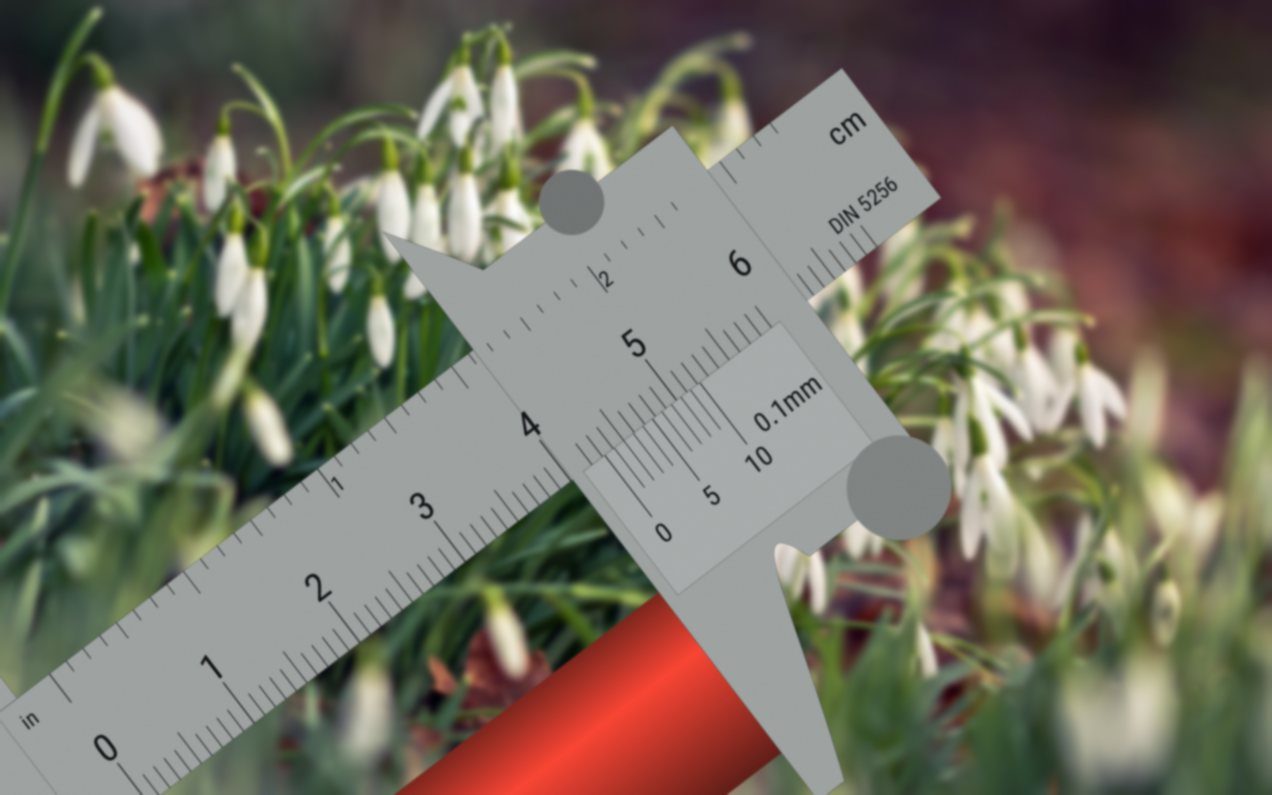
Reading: 43.2 mm
